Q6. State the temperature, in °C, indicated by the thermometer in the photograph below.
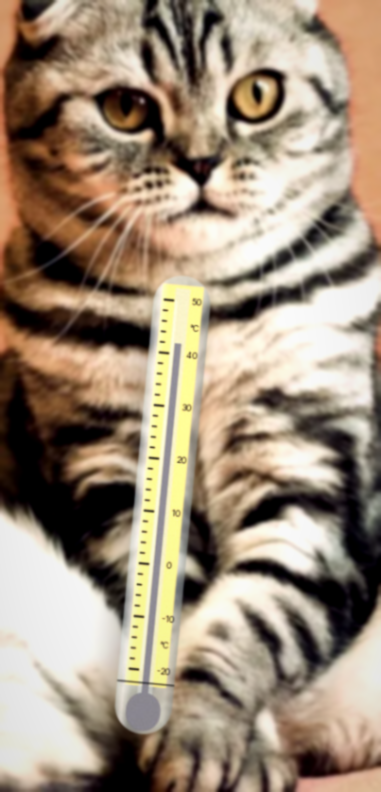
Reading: 42 °C
